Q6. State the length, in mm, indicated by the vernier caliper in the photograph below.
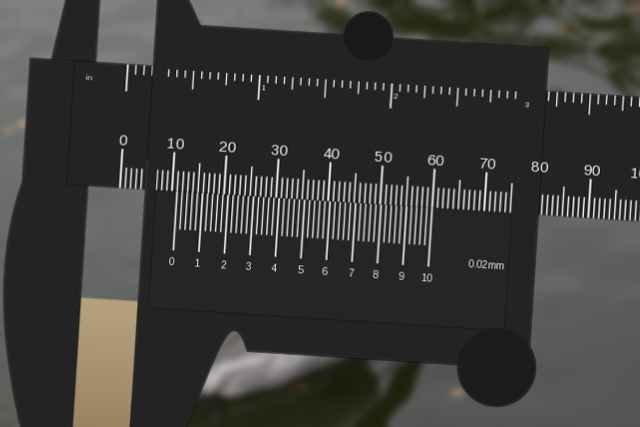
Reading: 11.0 mm
